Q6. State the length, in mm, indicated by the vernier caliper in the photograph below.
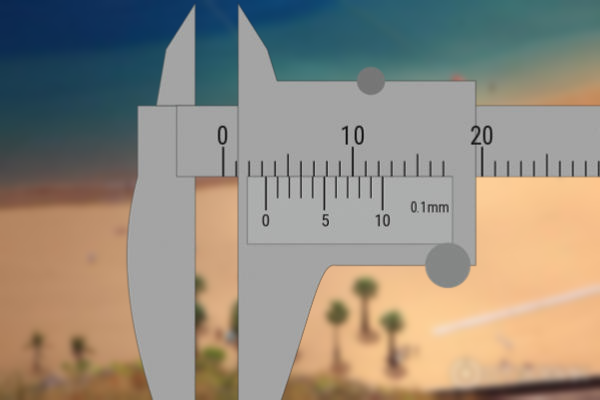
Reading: 3.3 mm
